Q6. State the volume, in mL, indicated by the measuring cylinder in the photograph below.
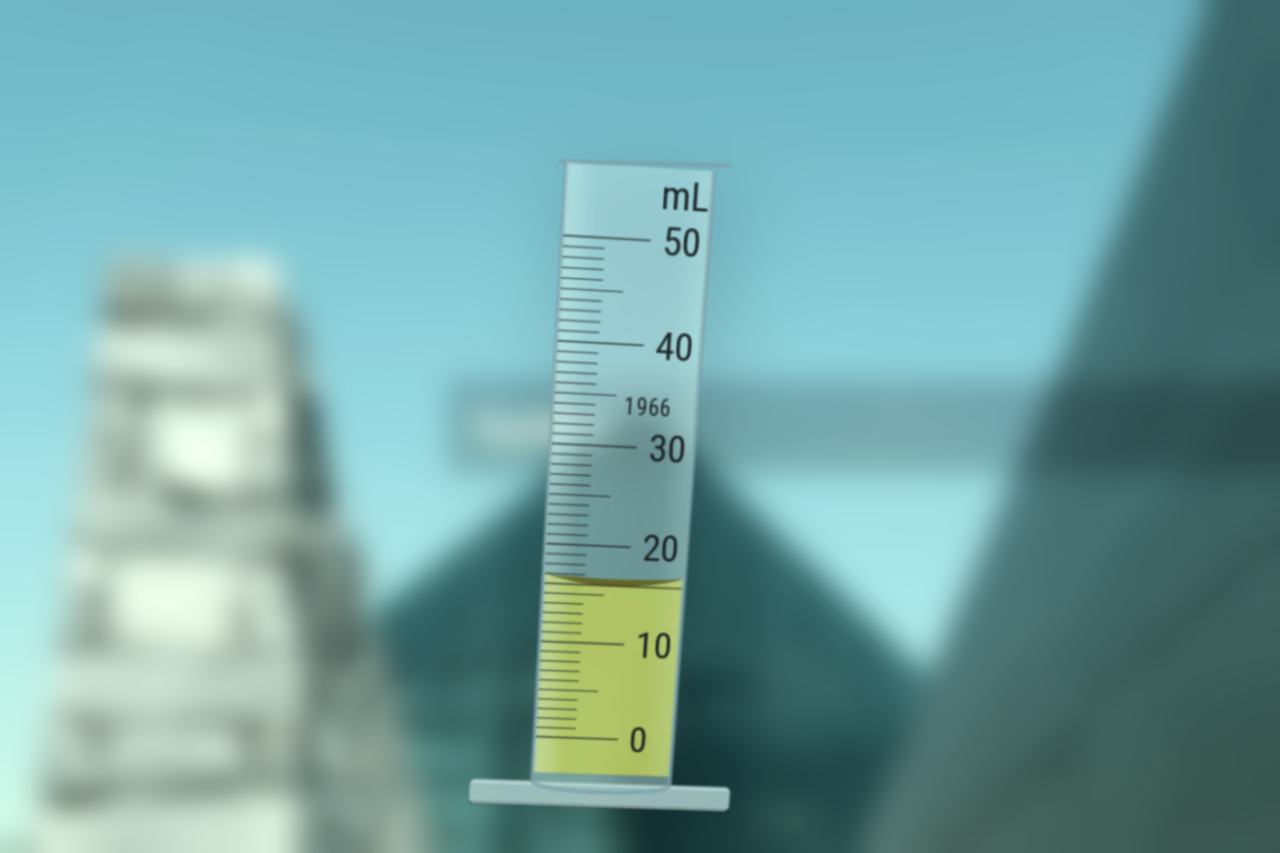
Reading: 16 mL
